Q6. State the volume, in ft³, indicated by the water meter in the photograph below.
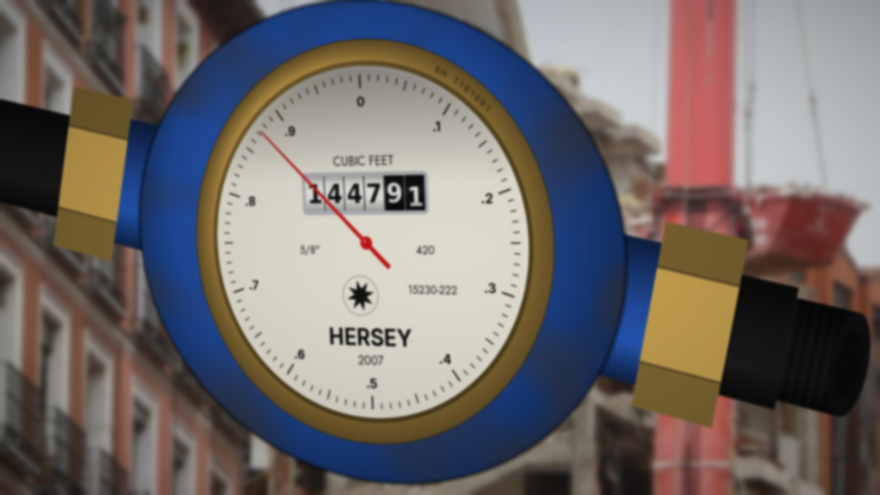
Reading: 144790.87 ft³
